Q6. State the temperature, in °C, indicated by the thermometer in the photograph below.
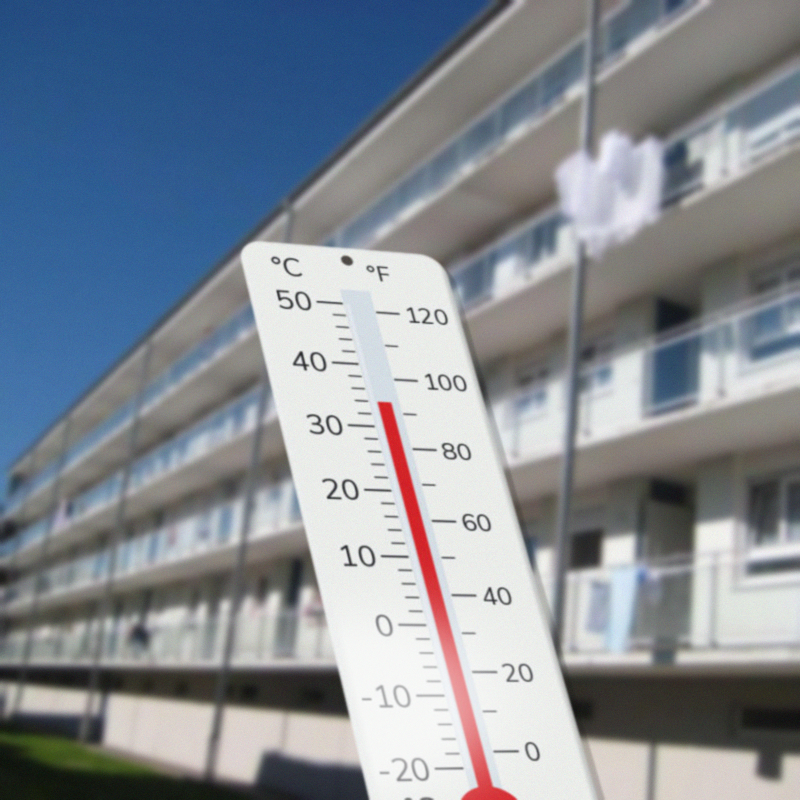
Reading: 34 °C
